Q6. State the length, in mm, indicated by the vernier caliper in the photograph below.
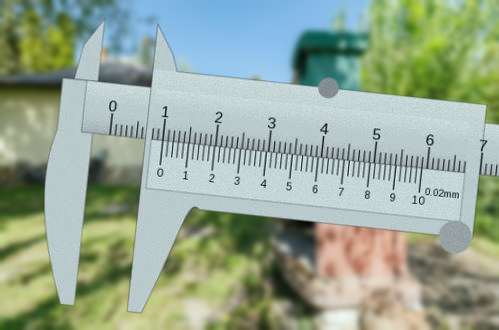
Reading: 10.0 mm
